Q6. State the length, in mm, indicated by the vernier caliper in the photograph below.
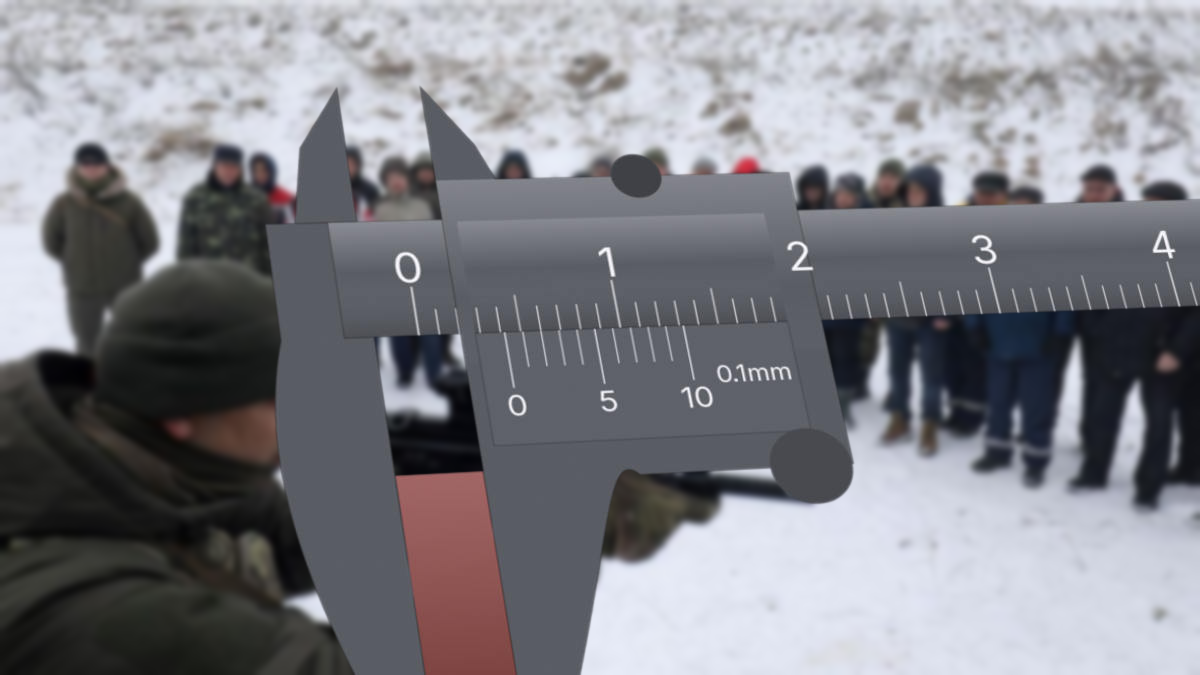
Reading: 4.2 mm
